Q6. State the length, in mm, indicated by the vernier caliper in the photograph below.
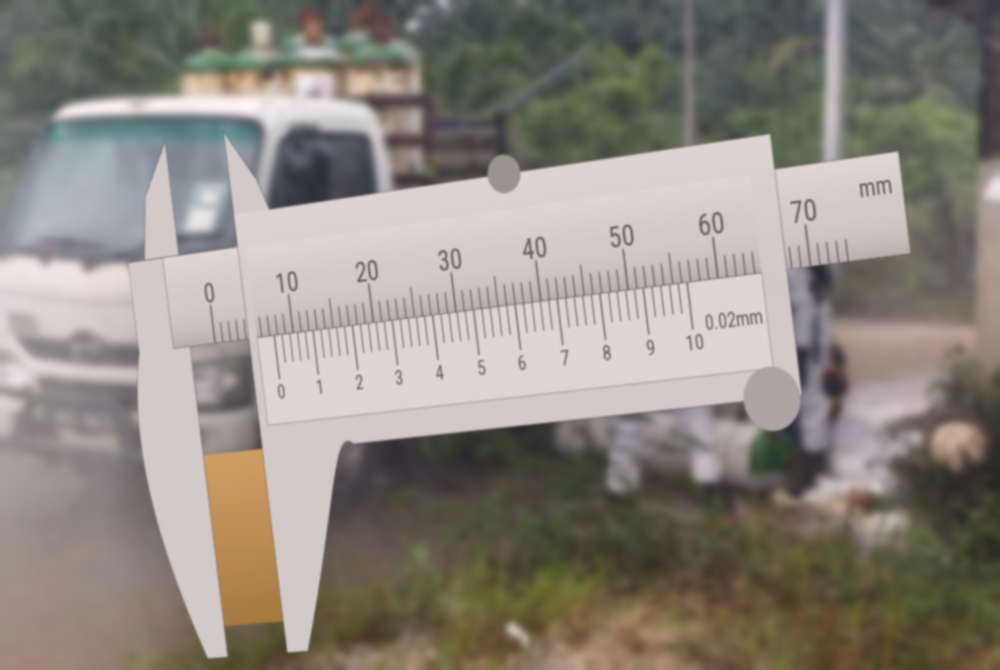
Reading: 7.6 mm
